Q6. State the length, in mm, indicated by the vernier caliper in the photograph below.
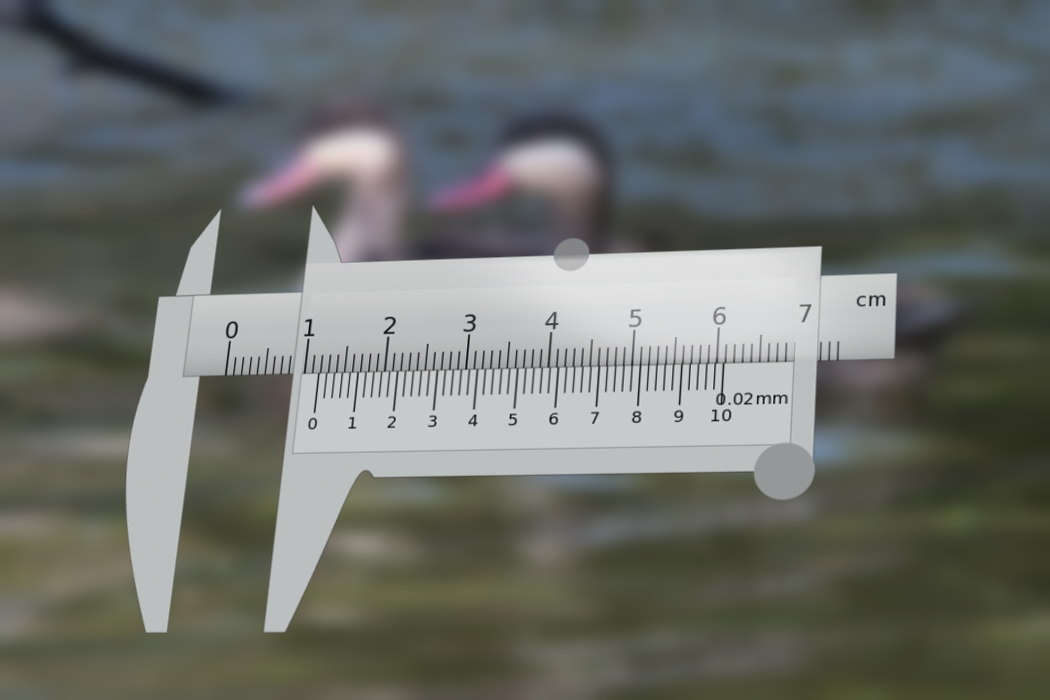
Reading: 11.8 mm
